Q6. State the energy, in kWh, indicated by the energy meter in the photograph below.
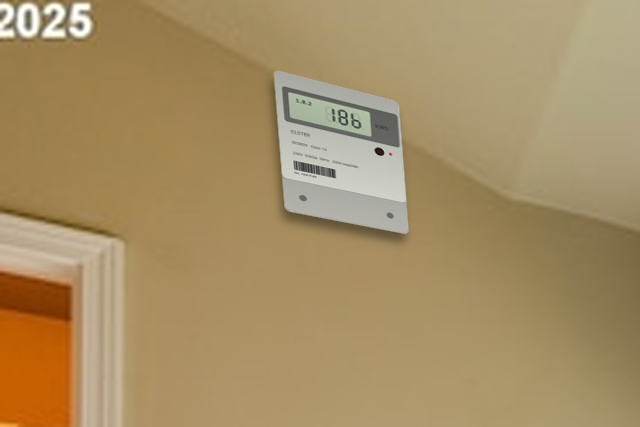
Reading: 186 kWh
